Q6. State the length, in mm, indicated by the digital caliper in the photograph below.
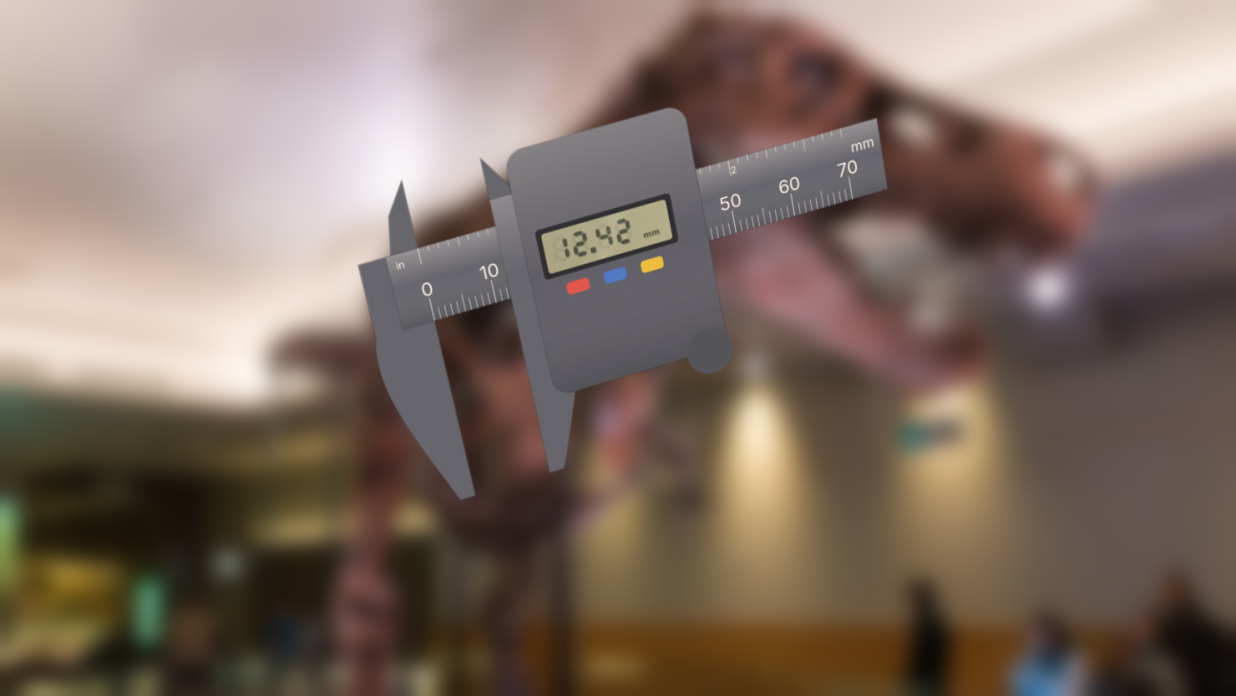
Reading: 12.42 mm
